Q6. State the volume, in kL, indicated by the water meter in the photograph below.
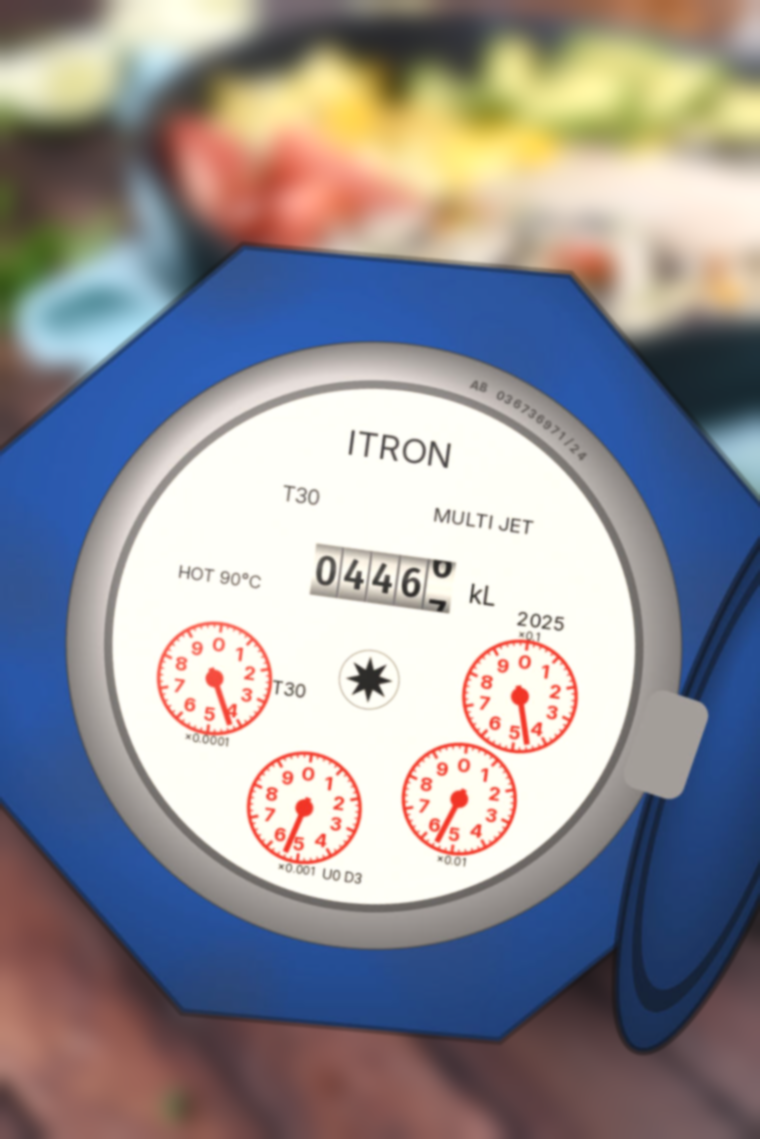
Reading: 4466.4554 kL
